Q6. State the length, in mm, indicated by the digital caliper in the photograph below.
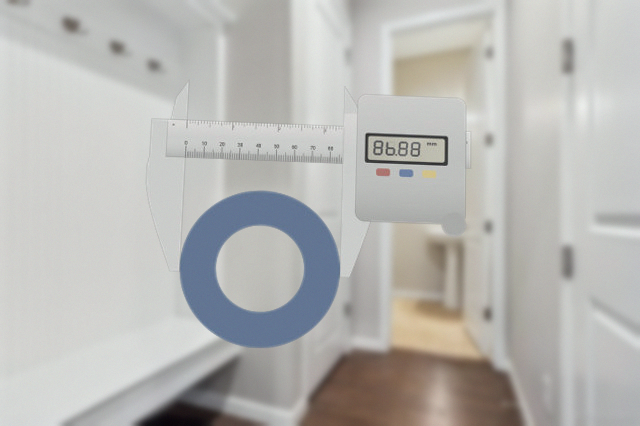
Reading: 86.88 mm
